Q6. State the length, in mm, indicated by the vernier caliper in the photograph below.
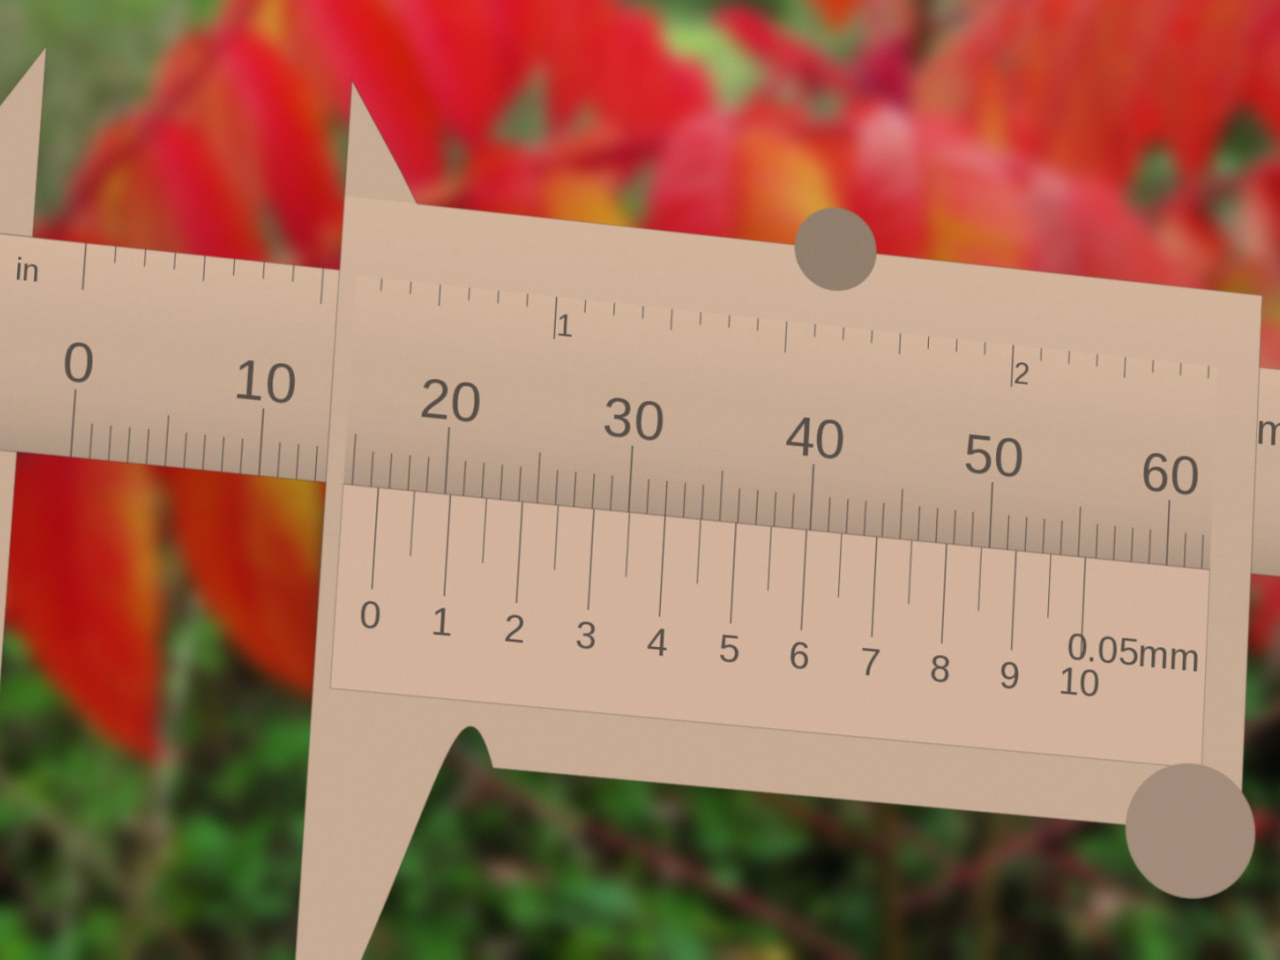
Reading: 16.4 mm
